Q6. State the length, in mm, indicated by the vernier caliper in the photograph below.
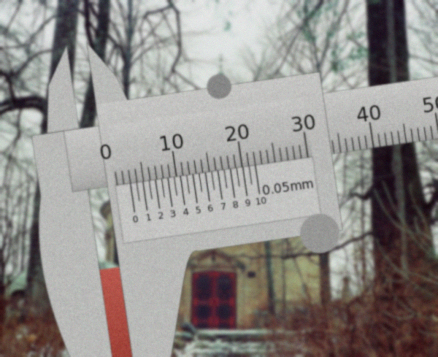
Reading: 3.0 mm
